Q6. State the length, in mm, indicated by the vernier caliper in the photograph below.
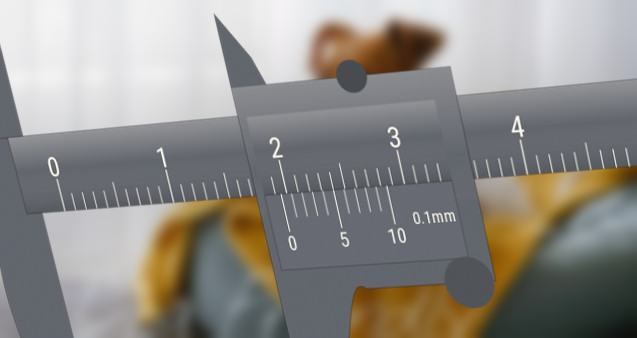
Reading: 19.5 mm
